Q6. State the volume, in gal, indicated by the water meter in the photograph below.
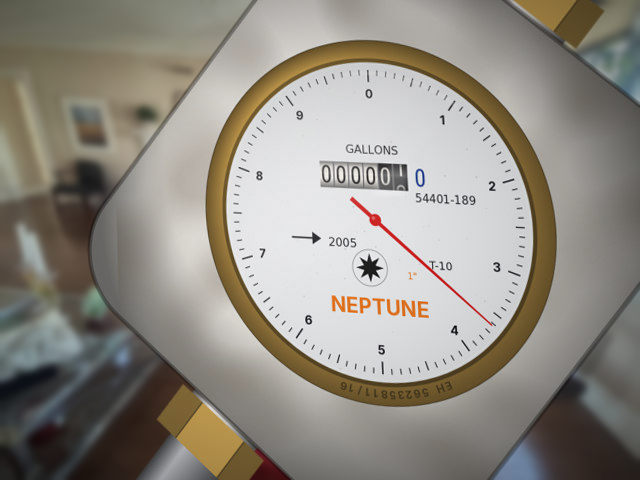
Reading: 13.6 gal
